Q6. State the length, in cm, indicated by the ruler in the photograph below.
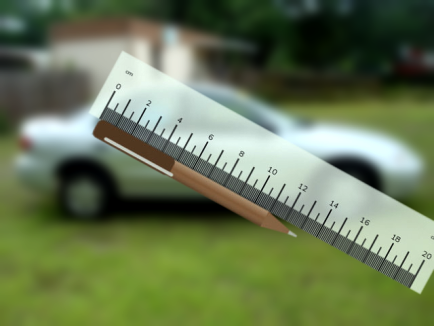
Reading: 13 cm
